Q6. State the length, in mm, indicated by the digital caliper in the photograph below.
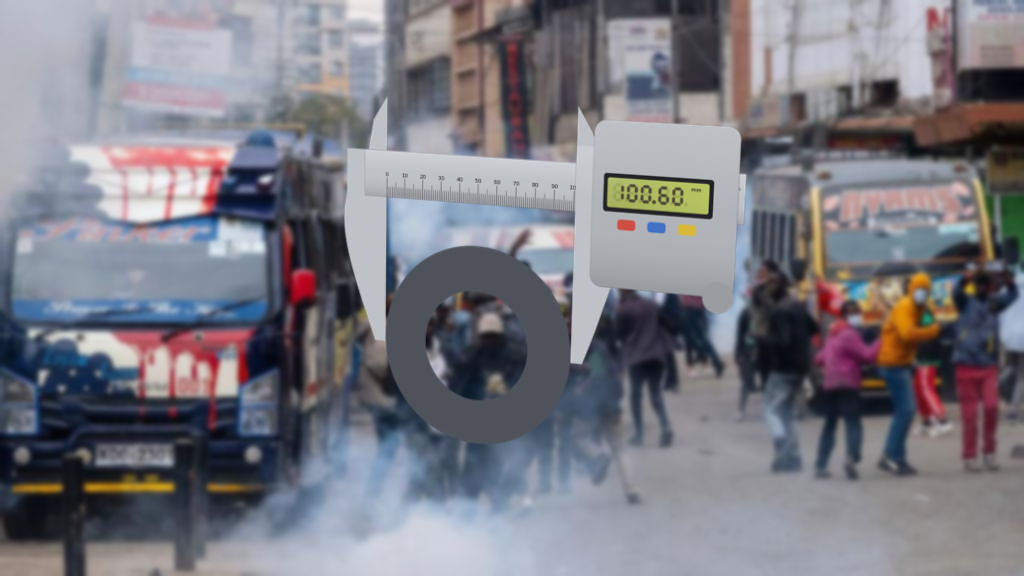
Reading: 100.60 mm
